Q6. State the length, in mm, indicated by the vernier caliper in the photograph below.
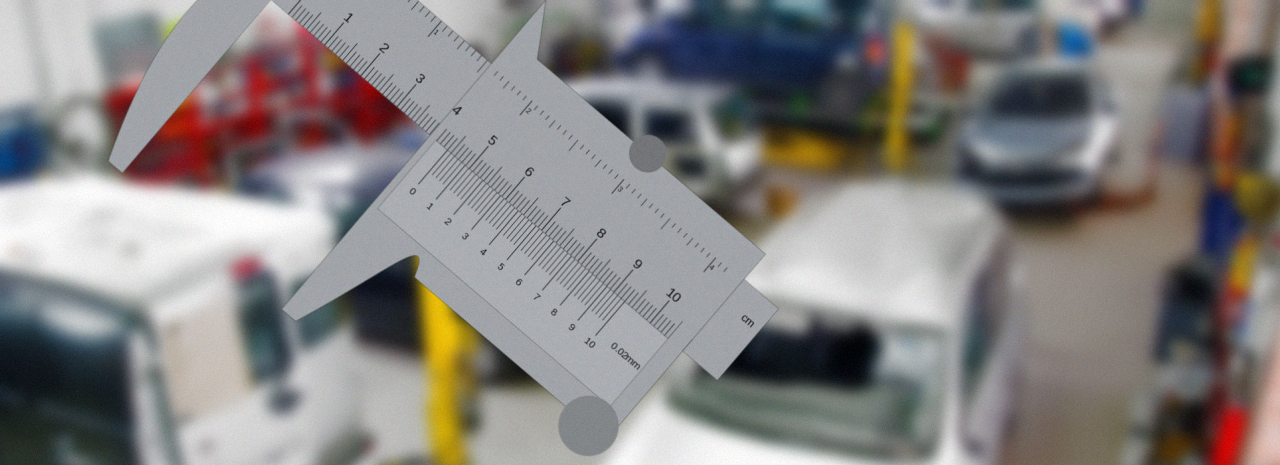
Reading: 44.0 mm
